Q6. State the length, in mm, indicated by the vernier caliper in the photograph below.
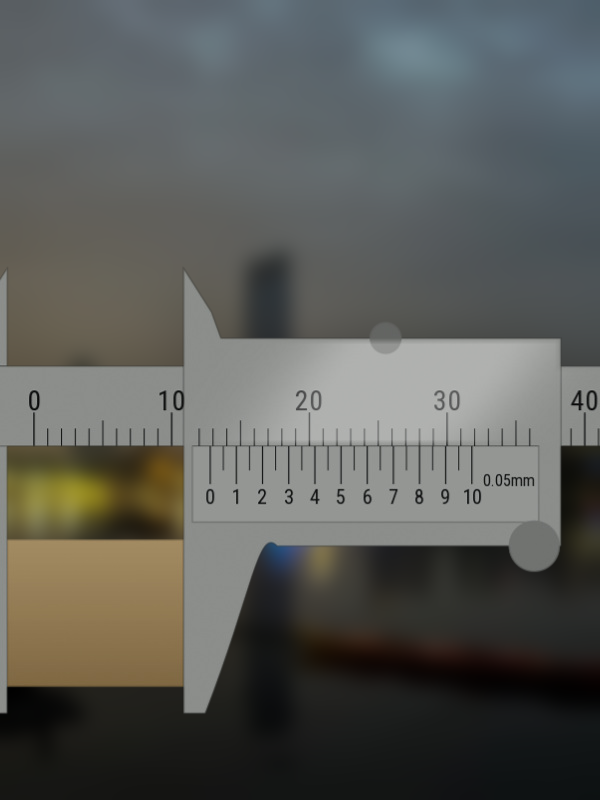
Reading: 12.8 mm
